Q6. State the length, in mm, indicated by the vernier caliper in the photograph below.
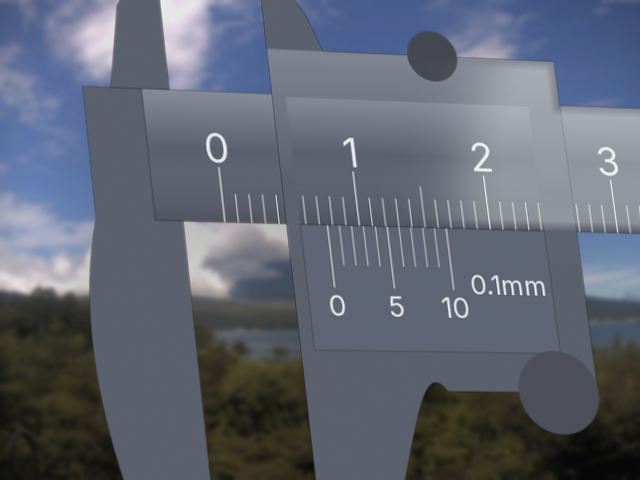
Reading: 7.6 mm
